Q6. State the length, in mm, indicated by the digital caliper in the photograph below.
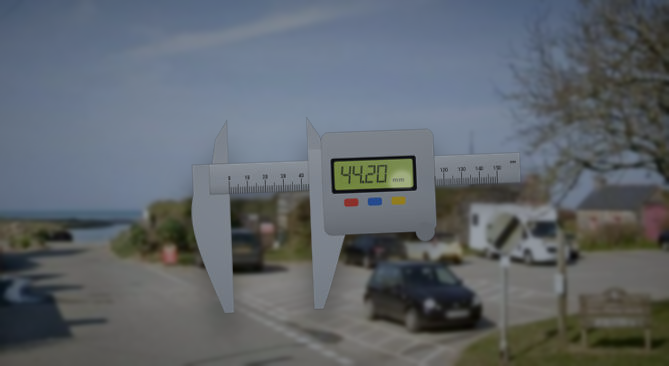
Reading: 44.20 mm
